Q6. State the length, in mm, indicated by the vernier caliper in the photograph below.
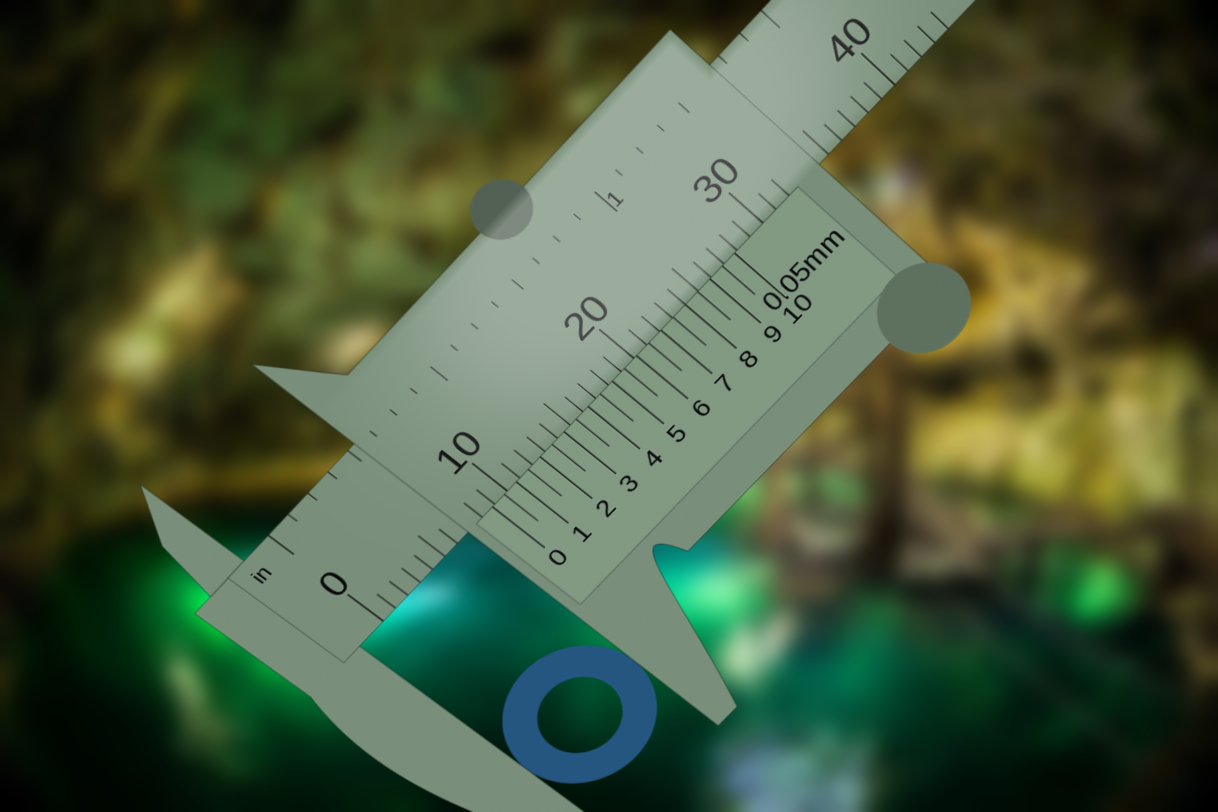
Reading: 8.8 mm
